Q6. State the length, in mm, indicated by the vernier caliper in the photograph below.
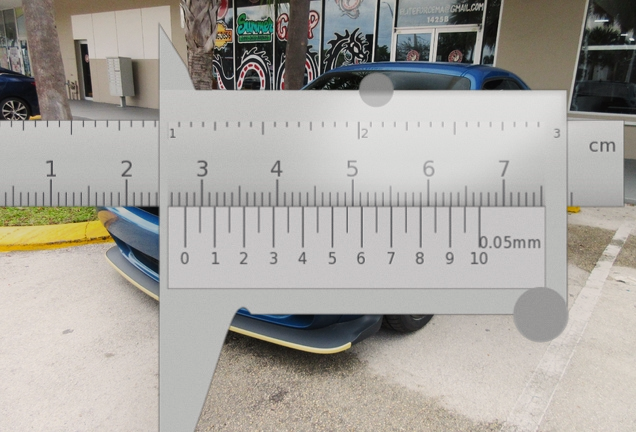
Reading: 27.8 mm
